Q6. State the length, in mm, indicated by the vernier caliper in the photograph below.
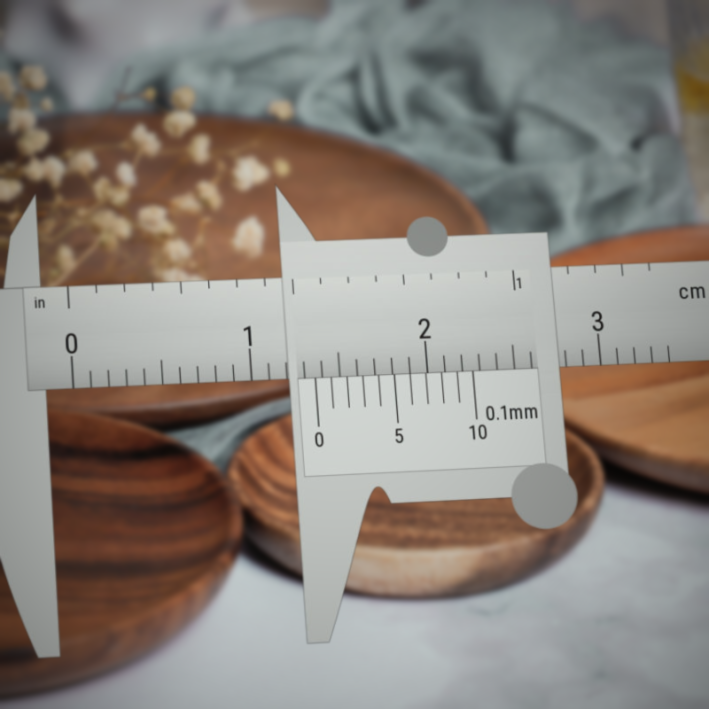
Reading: 13.6 mm
